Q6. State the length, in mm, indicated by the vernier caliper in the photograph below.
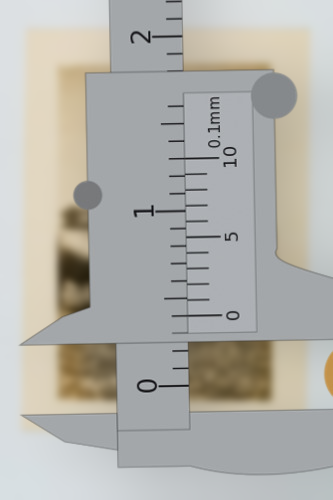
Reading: 4.0 mm
